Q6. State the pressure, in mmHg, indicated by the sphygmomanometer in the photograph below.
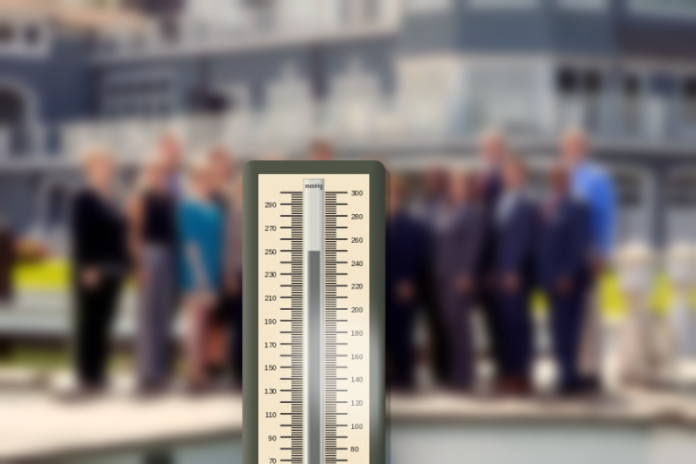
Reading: 250 mmHg
